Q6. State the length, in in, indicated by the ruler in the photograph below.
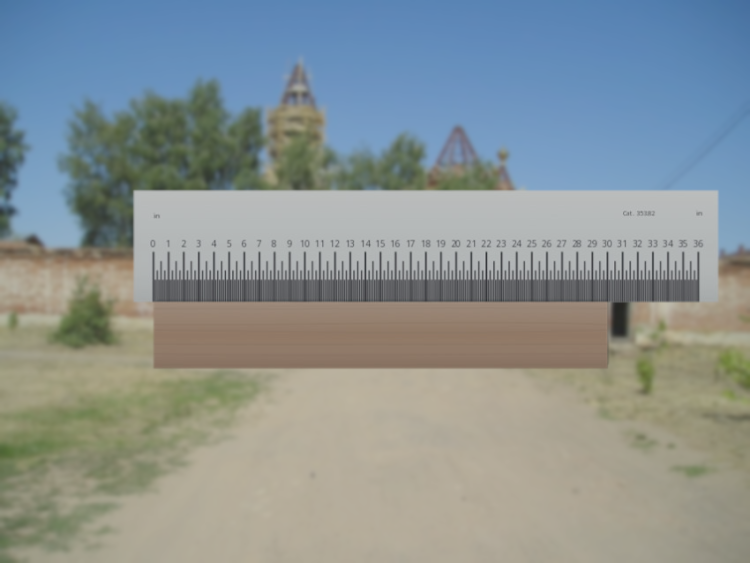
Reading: 30 in
